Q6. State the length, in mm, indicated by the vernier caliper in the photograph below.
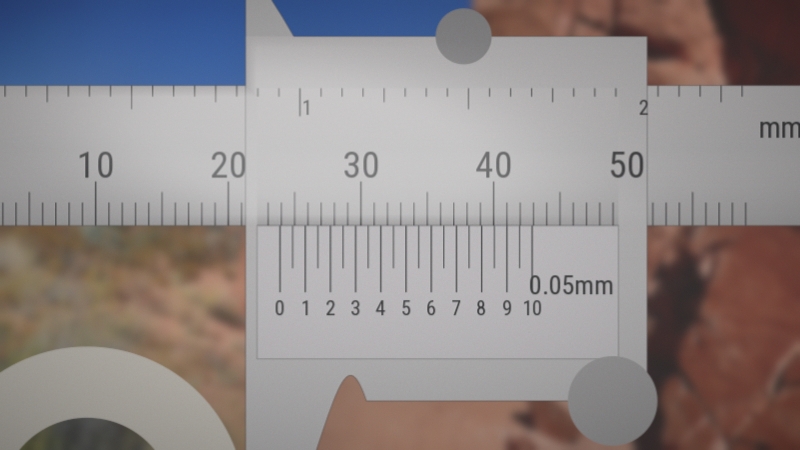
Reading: 23.9 mm
